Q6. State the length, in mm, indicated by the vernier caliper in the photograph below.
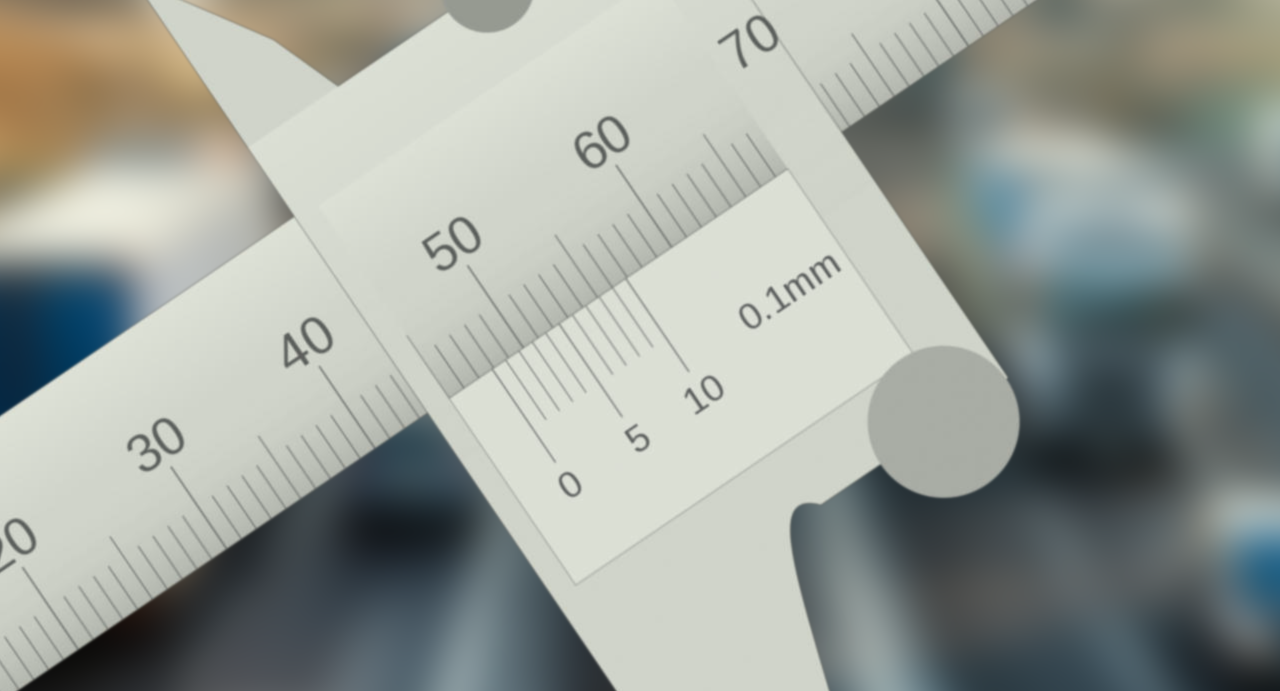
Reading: 47.9 mm
